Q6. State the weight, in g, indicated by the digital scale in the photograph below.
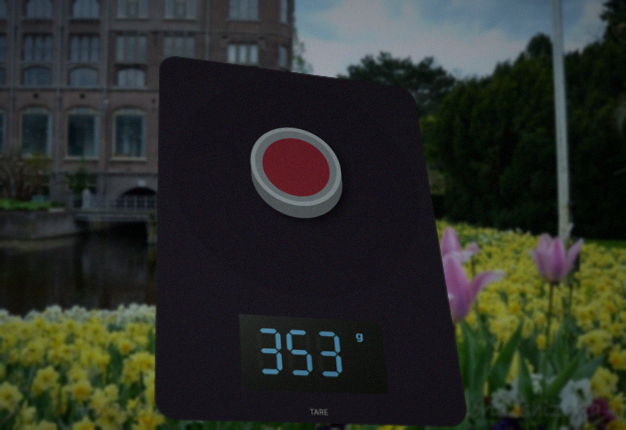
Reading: 353 g
